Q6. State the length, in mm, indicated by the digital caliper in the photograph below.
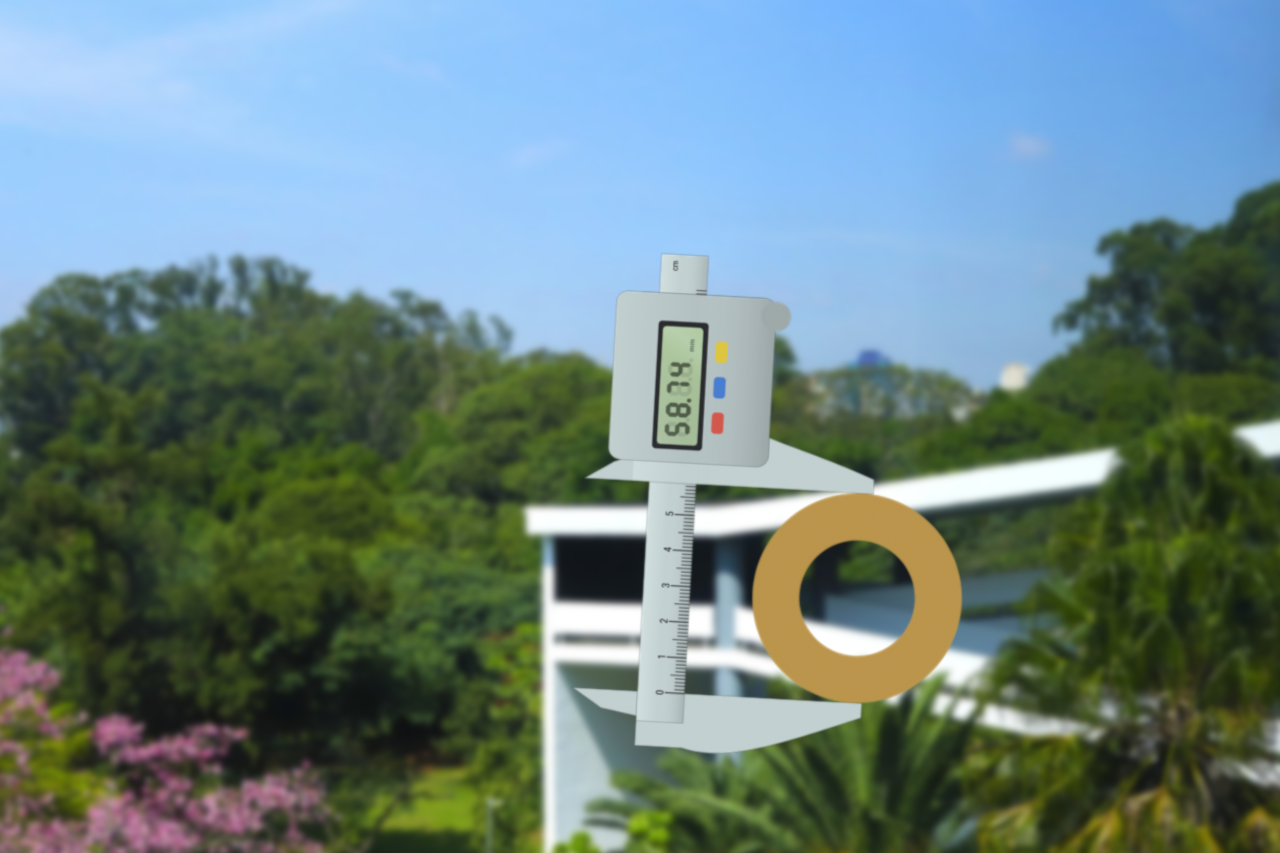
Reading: 58.74 mm
